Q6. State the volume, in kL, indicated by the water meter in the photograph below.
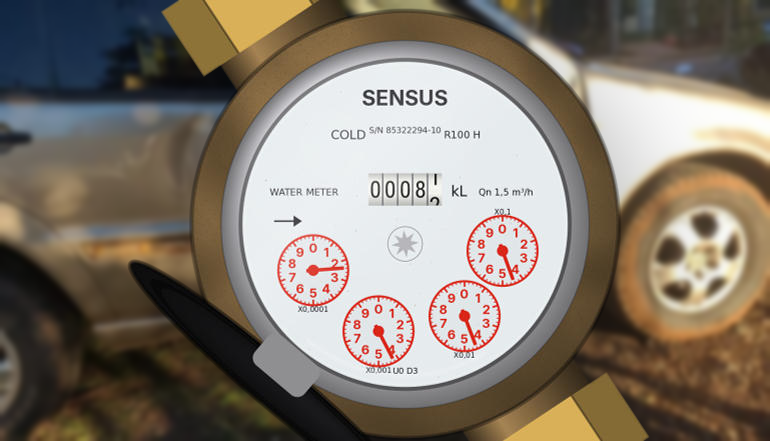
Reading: 81.4442 kL
